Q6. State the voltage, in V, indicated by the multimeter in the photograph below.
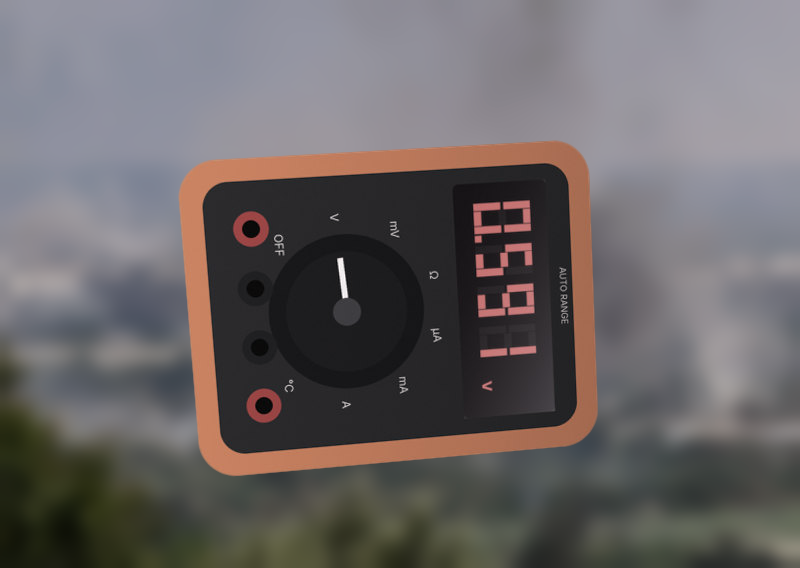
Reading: 0.591 V
